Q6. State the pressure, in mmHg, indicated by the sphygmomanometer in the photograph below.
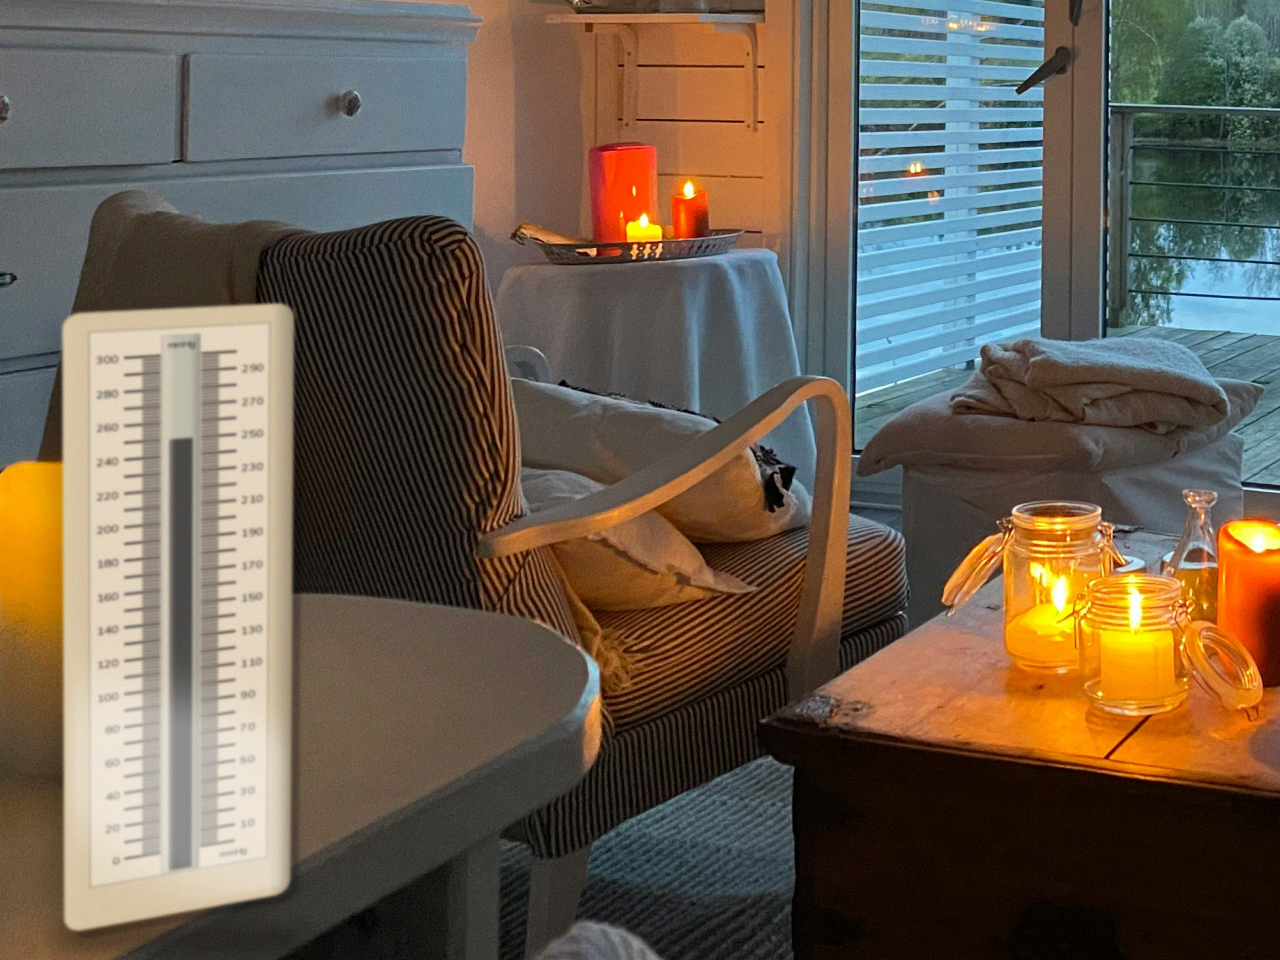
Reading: 250 mmHg
